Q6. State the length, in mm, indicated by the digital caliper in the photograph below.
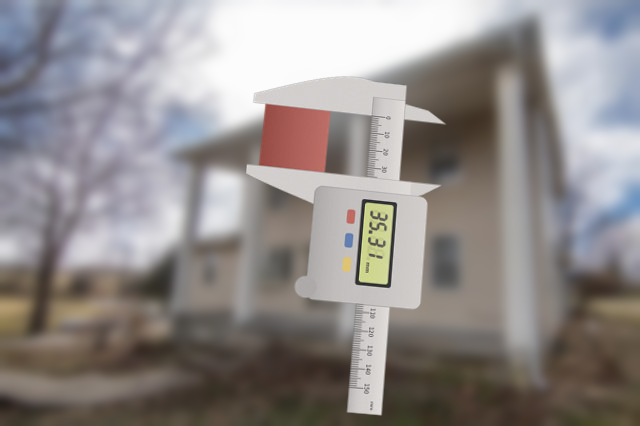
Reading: 35.31 mm
